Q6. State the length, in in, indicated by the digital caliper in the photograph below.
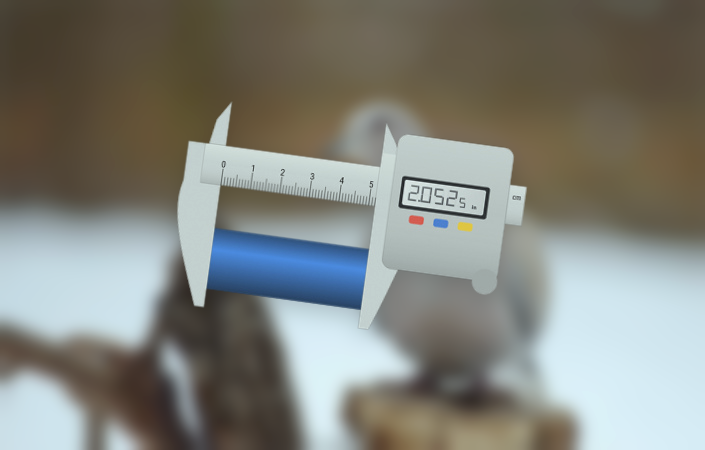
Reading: 2.0525 in
